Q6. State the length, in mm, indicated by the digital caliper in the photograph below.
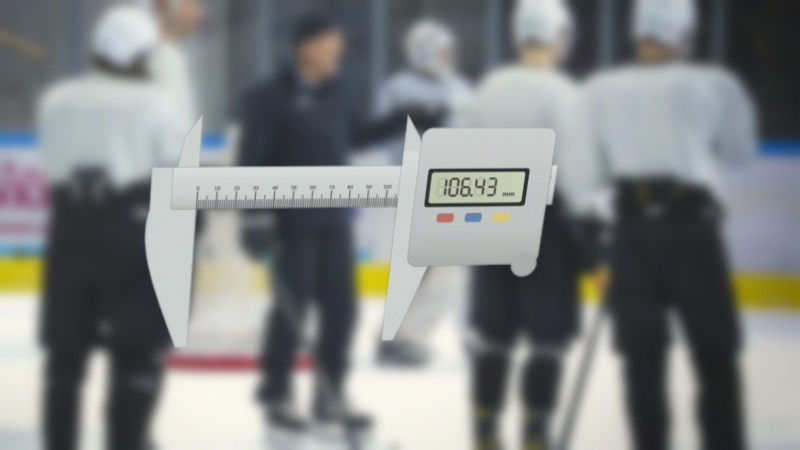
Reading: 106.43 mm
